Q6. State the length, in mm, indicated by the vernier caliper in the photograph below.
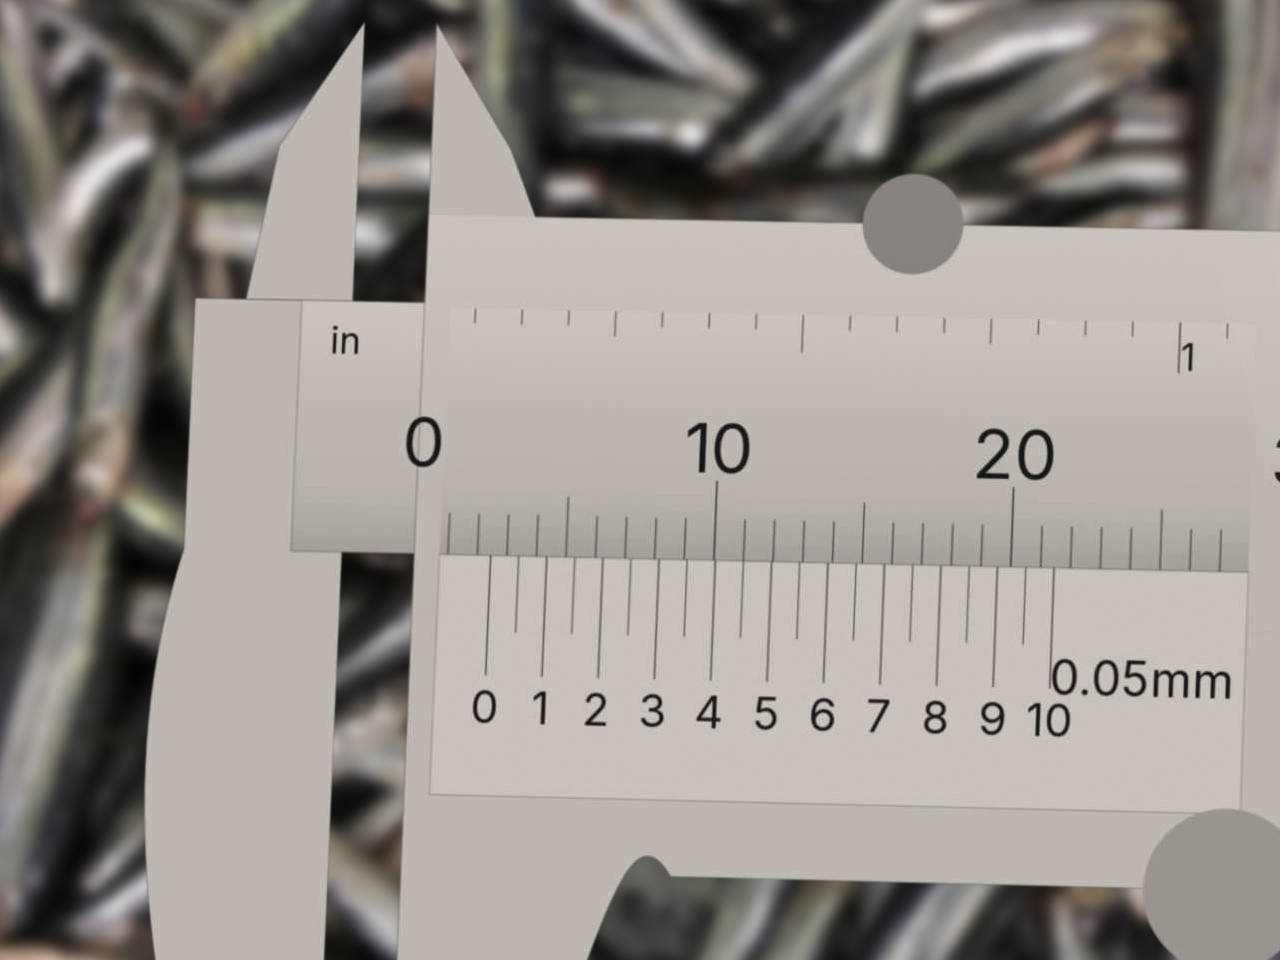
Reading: 2.45 mm
